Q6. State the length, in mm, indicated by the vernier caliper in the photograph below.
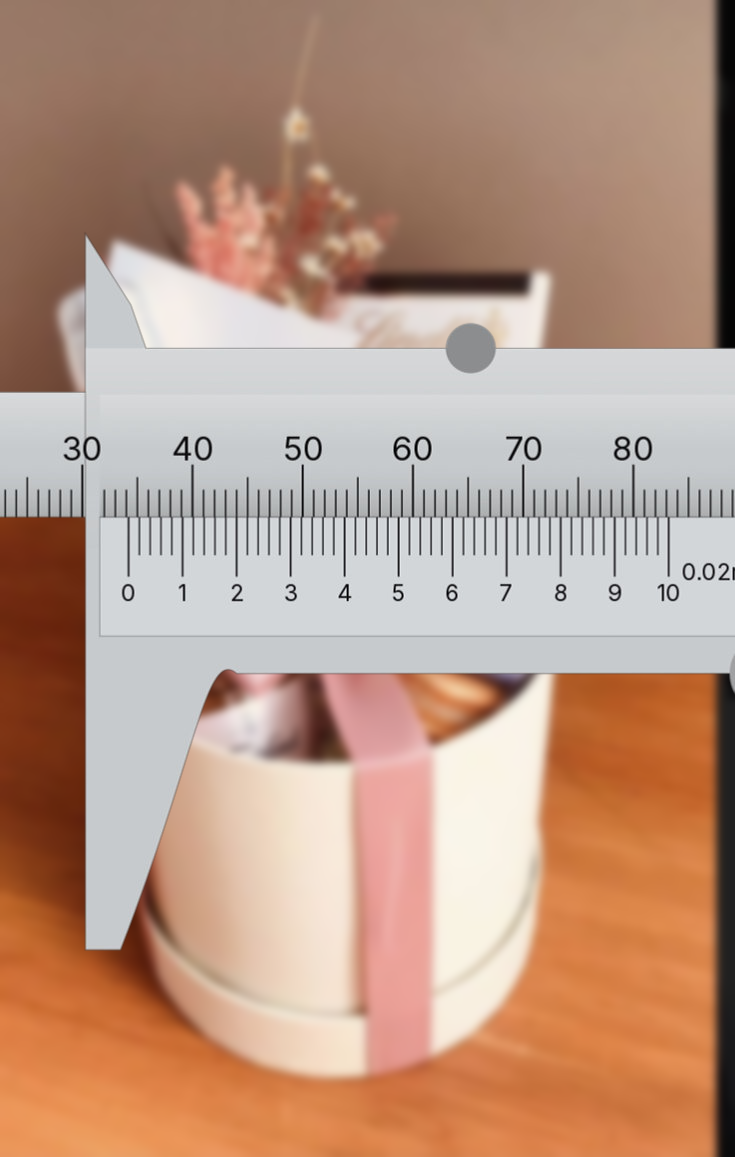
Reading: 34.2 mm
